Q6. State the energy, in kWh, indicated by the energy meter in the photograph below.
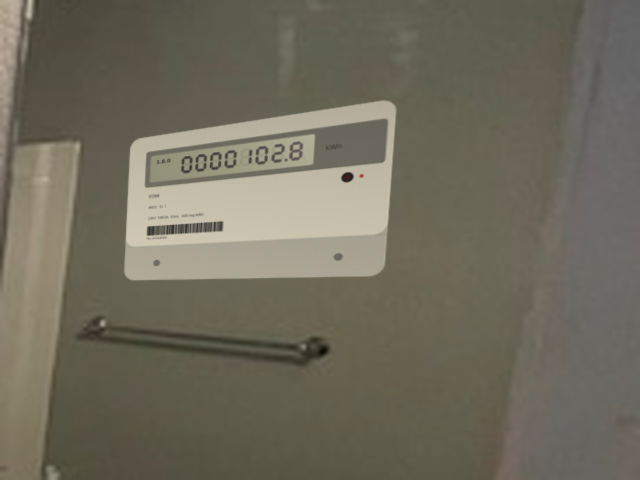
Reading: 102.8 kWh
